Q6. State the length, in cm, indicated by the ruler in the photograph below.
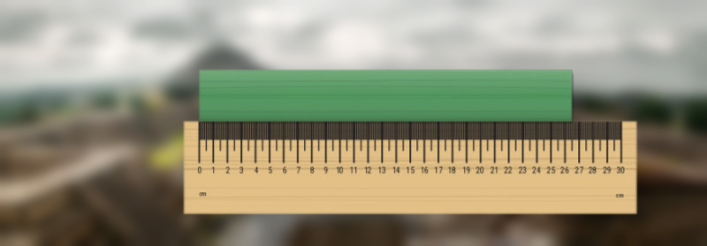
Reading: 26.5 cm
